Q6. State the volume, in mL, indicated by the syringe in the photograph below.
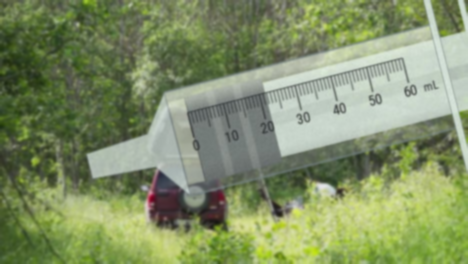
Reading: 0 mL
